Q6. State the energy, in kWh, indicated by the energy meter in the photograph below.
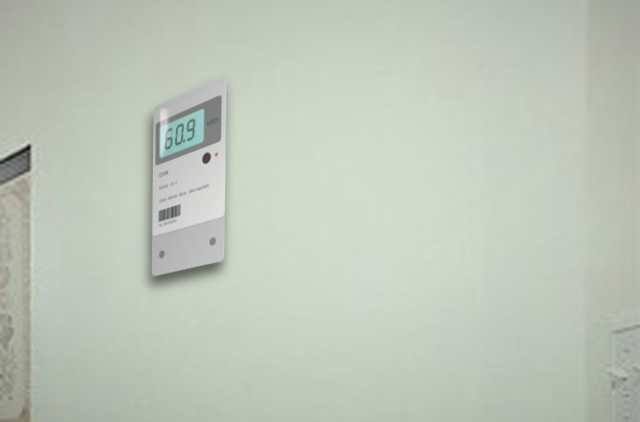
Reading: 60.9 kWh
